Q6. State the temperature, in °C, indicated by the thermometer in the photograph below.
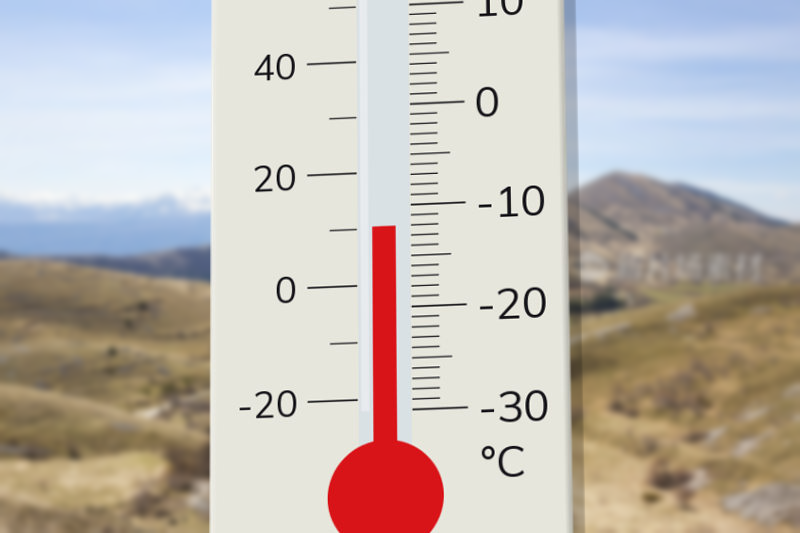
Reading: -12 °C
